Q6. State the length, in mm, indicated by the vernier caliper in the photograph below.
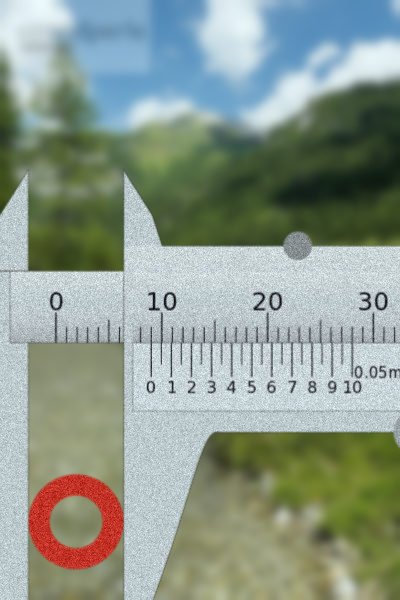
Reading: 9.0 mm
